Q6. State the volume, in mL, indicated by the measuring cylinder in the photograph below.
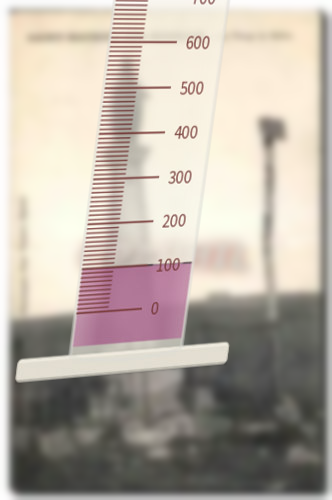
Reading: 100 mL
